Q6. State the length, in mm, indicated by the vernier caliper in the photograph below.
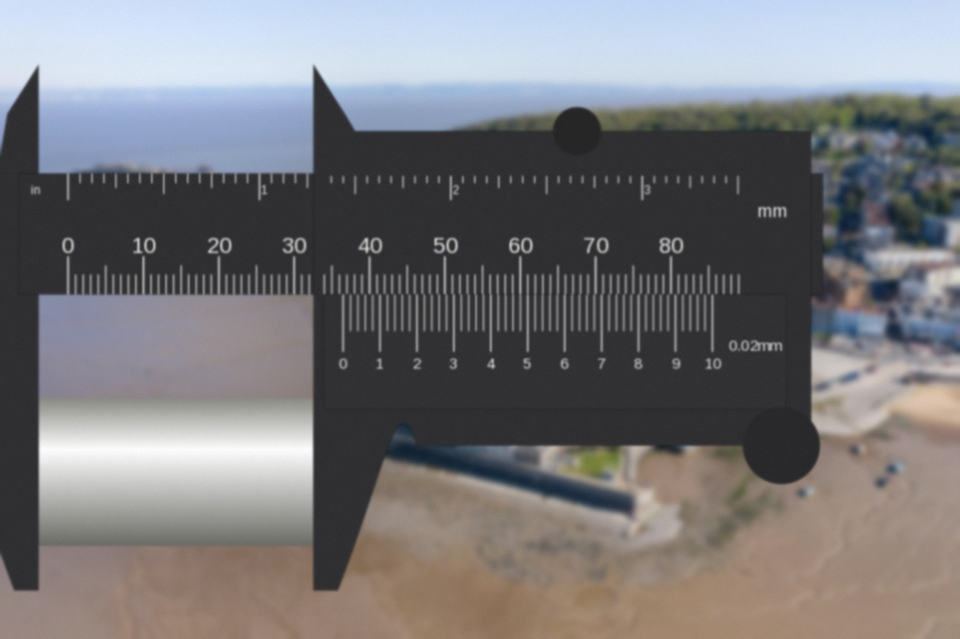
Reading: 36.5 mm
